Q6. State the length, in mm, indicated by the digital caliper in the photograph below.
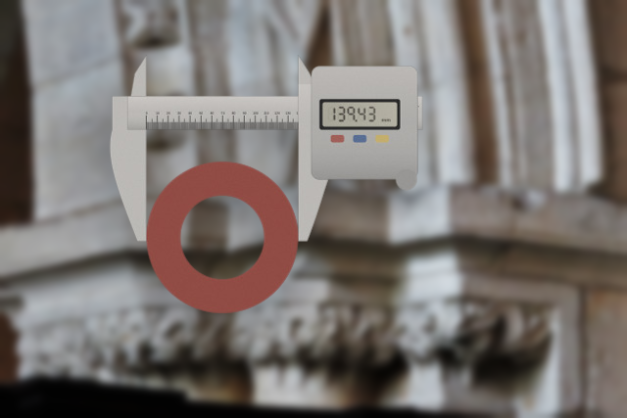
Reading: 139.43 mm
